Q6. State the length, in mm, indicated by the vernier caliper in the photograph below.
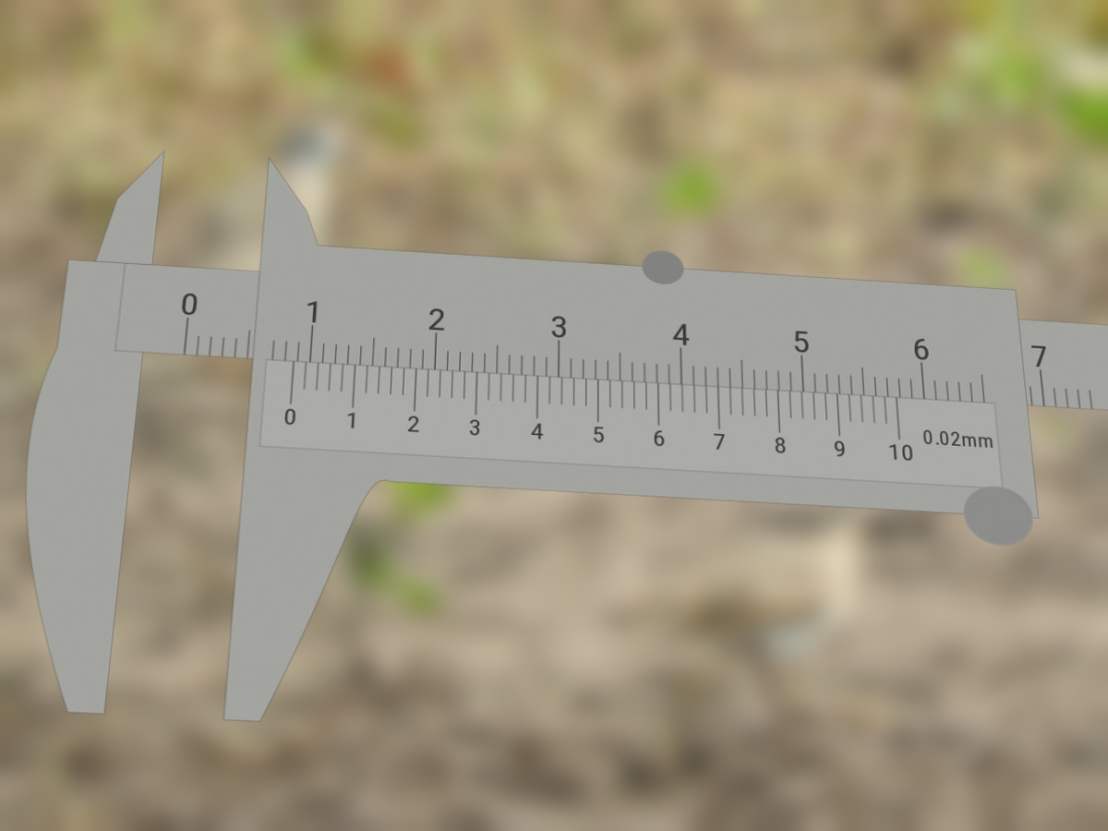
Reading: 8.7 mm
